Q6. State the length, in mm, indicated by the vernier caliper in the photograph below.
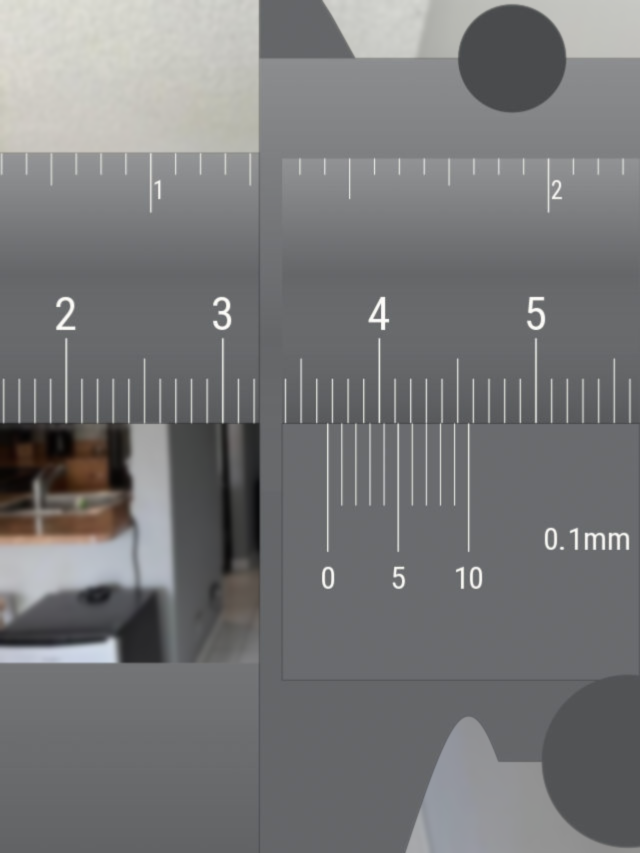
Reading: 36.7 mm
